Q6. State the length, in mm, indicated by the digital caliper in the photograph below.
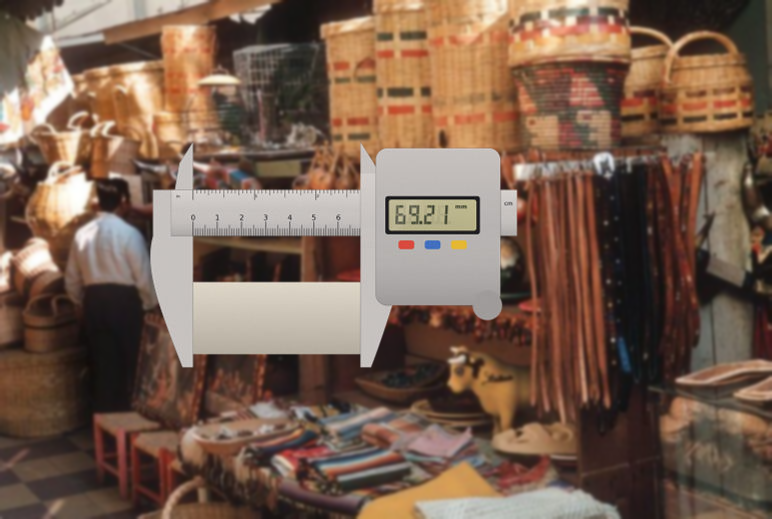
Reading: 69.21 mm
